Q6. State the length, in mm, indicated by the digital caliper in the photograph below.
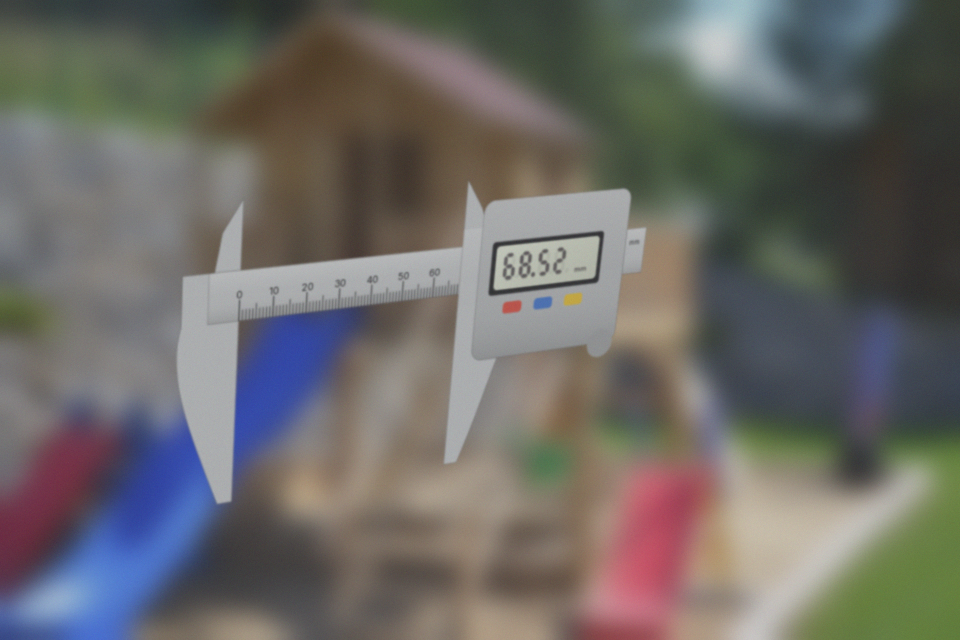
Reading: 68.52 mm
